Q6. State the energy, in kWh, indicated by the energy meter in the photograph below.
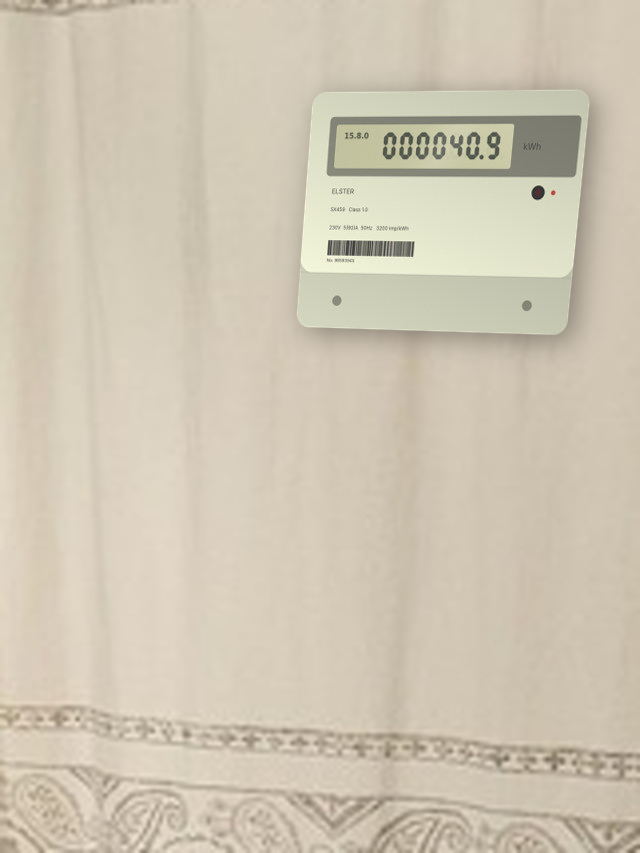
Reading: 40.9 kWh
